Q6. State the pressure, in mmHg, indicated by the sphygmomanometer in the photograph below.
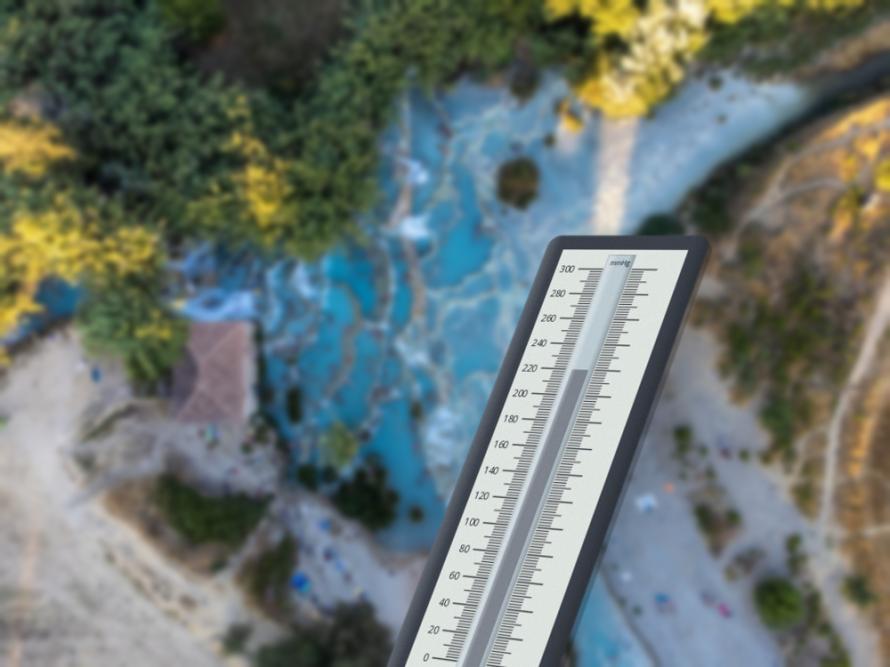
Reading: 220 mmHg
